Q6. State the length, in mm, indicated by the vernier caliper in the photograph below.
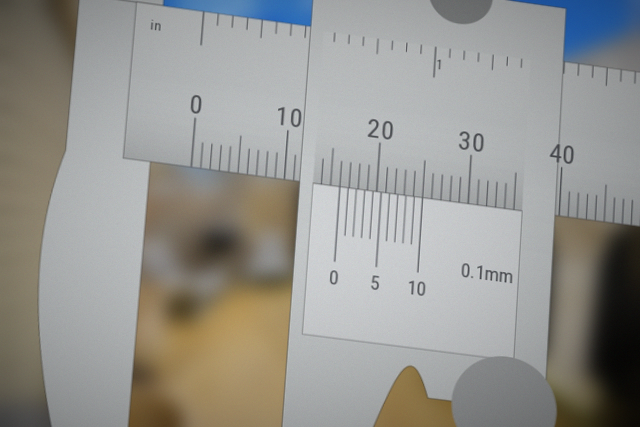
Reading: 16.0 mm
